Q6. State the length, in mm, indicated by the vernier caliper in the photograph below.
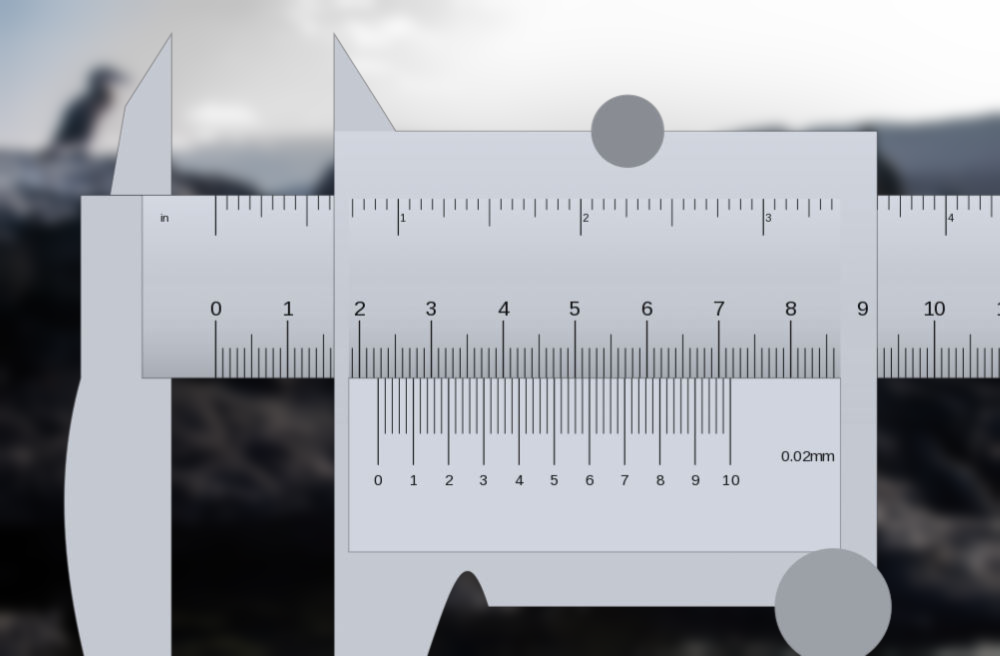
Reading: 22.6 mm
